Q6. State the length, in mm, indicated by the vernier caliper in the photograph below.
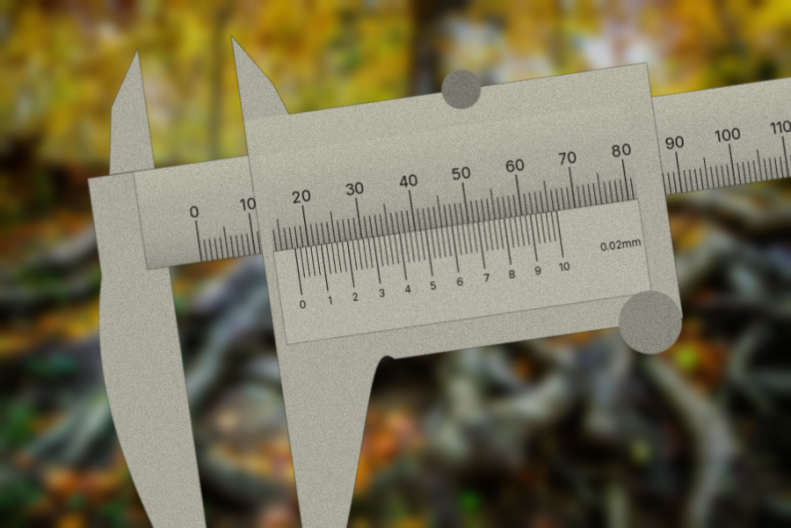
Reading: 17.5 mm
